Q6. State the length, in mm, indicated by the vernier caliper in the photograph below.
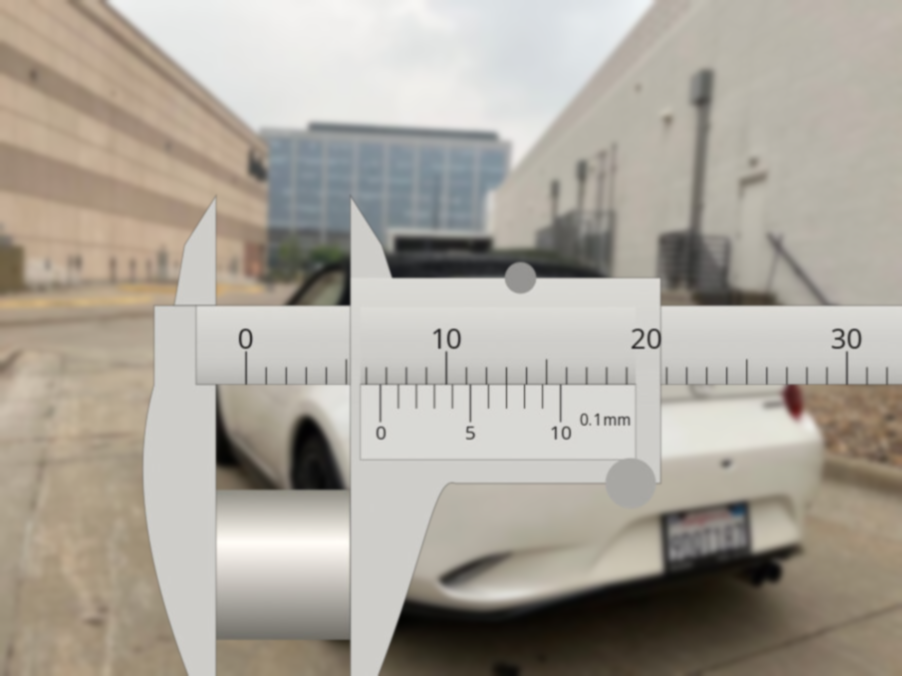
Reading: 6.7 mm
